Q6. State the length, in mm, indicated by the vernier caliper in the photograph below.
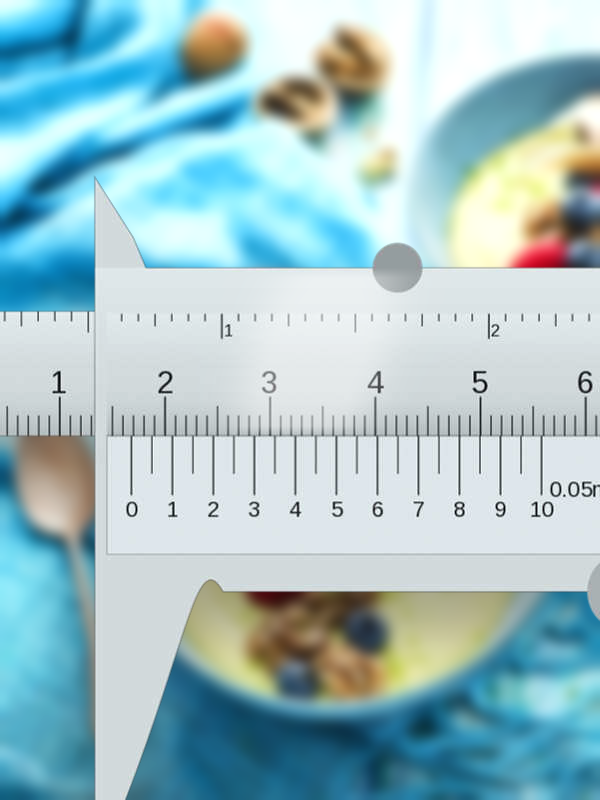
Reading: 16.8 mm
